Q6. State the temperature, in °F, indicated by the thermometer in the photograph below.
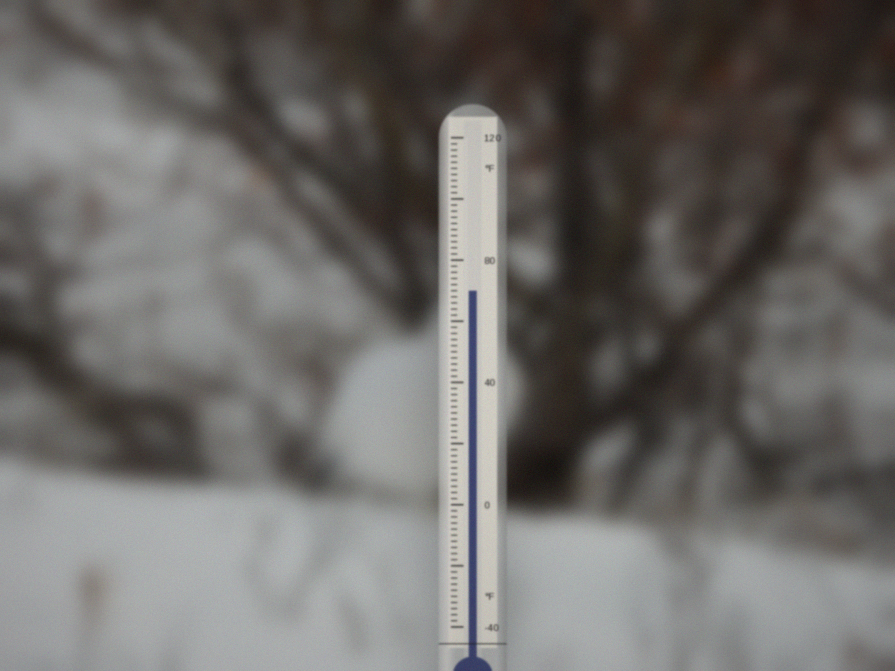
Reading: 70 °F
